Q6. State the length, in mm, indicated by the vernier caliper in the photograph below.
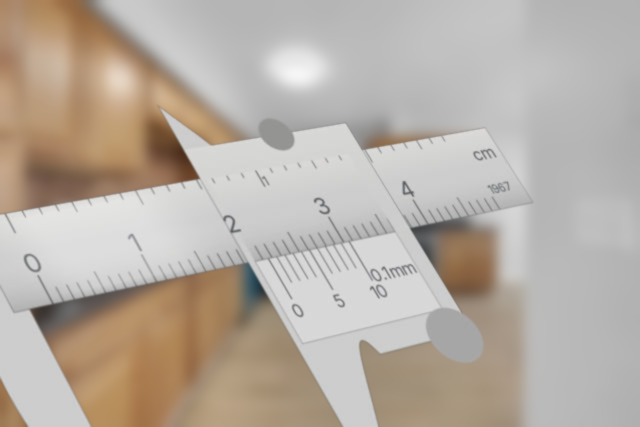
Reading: 21.6 mm
